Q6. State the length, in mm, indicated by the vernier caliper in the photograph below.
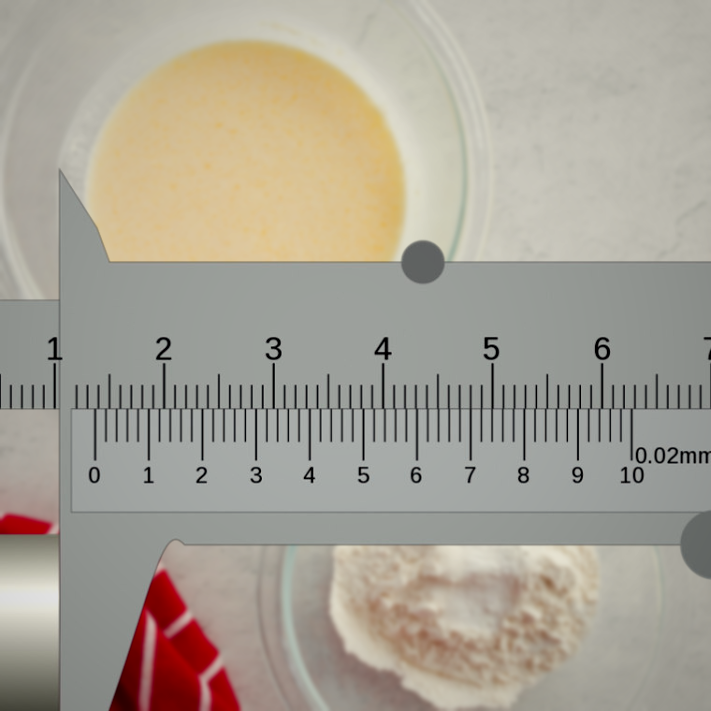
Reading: 13.7 mm
